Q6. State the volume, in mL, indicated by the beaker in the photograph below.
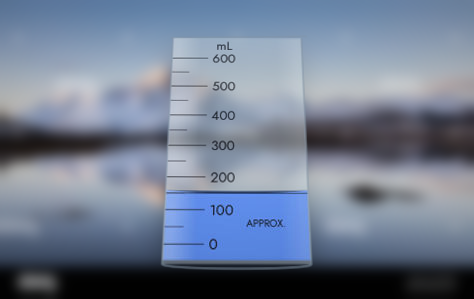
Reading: 150 mL
